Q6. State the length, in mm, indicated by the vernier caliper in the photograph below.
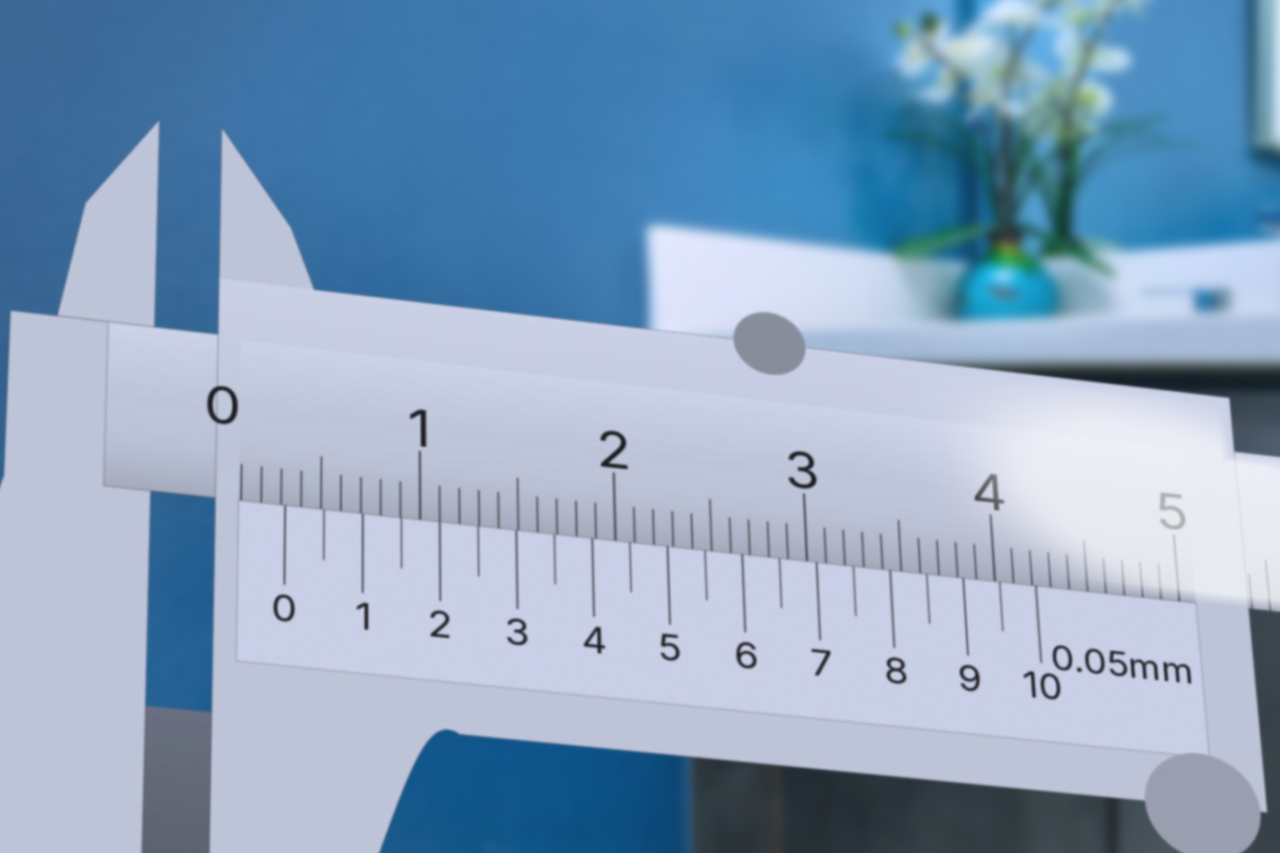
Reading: 3.2 mm
